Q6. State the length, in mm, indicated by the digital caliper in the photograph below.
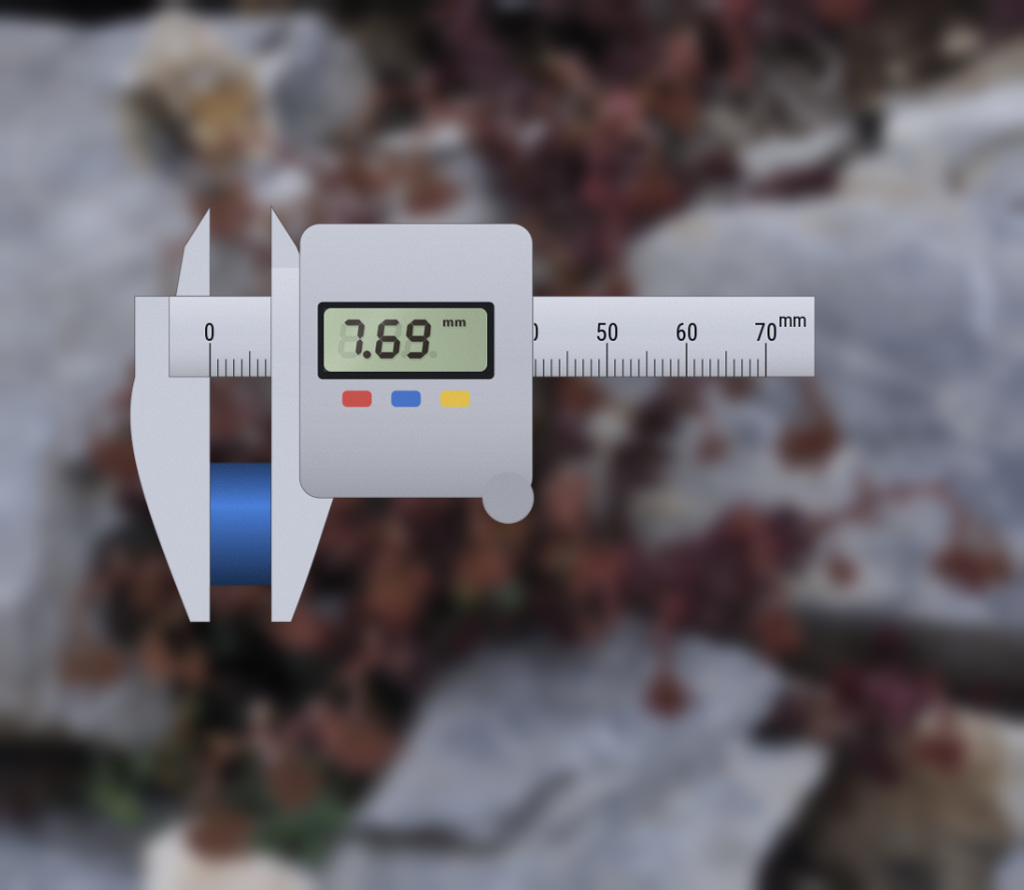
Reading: 7.69 mm
